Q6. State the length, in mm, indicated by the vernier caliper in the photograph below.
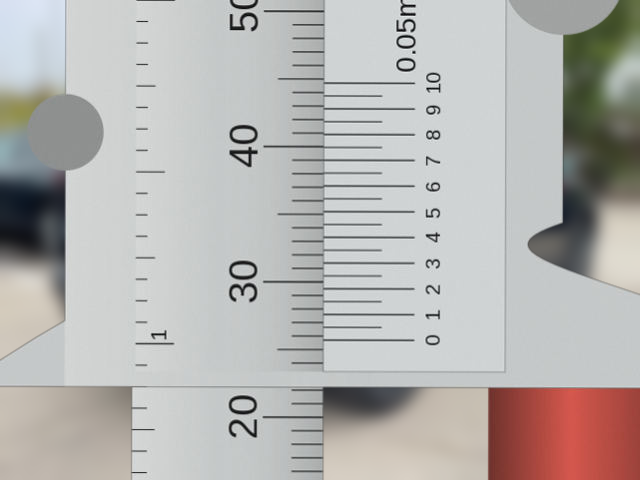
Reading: 25.7 mm
